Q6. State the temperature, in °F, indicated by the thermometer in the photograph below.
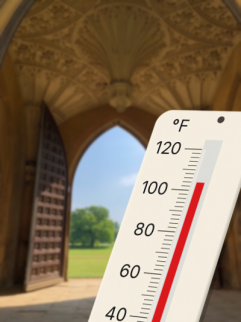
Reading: 104 °F
